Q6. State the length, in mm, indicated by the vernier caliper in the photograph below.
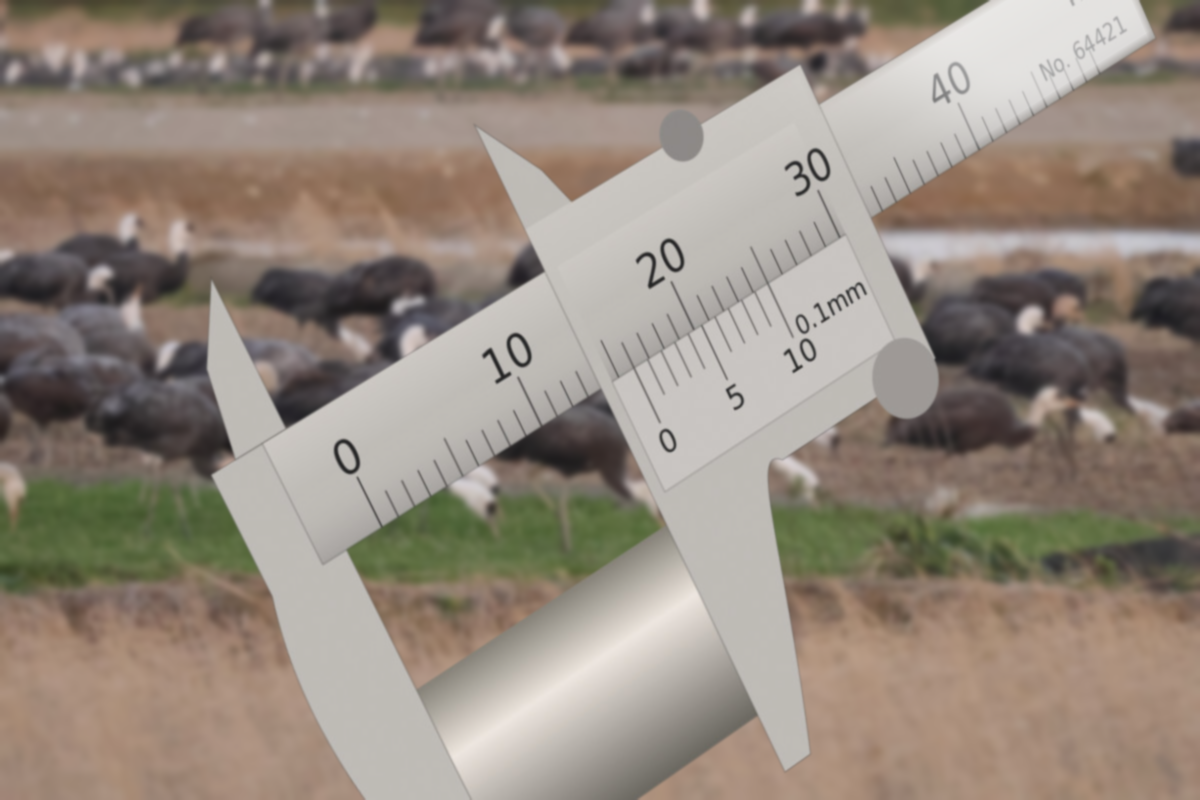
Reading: 16.0 mm
